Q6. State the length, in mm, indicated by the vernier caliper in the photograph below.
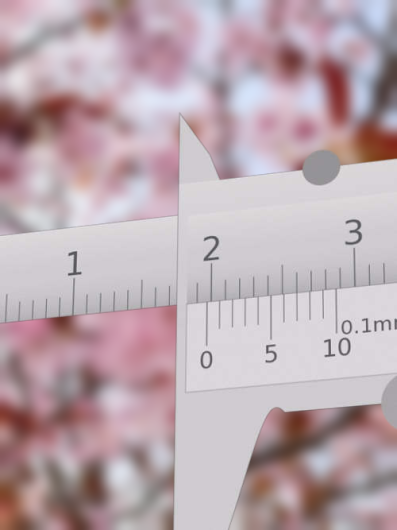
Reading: 19.7 mm
